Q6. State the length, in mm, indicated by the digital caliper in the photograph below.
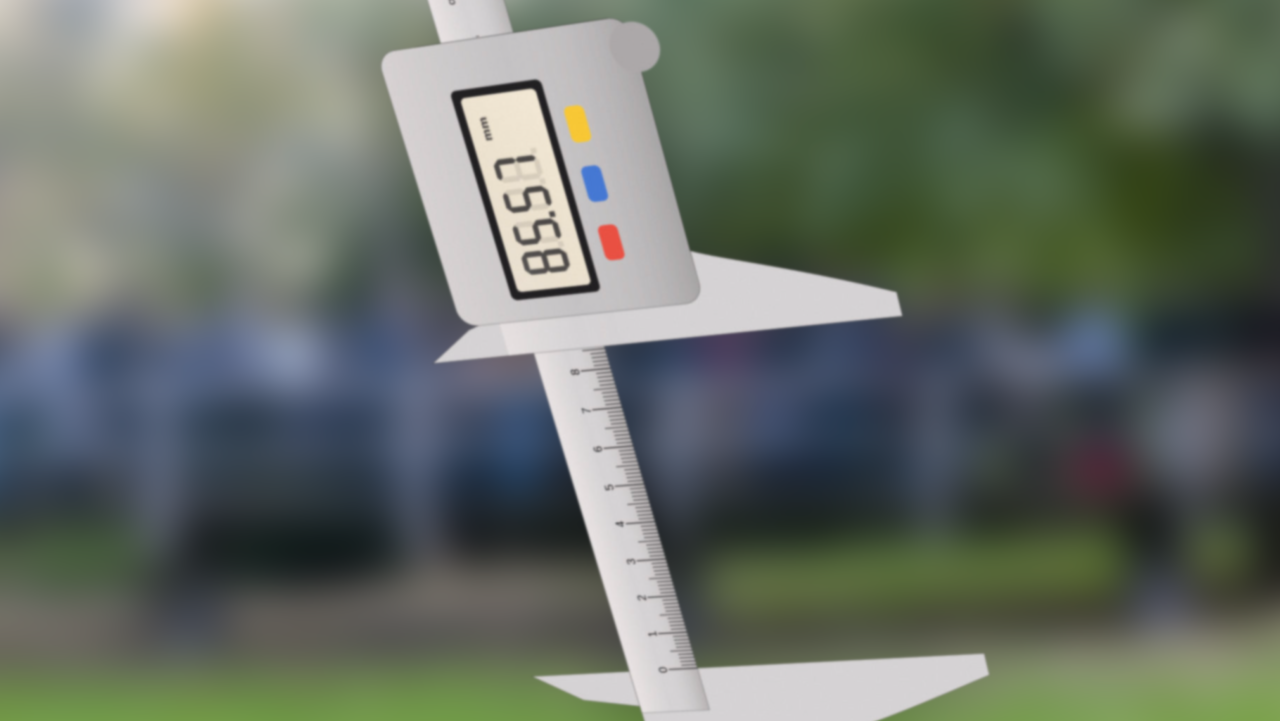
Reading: 85.57 mm
